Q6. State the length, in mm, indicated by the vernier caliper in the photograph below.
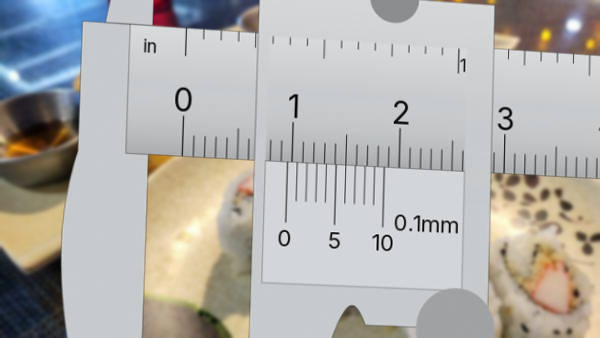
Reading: 9.6 mm
